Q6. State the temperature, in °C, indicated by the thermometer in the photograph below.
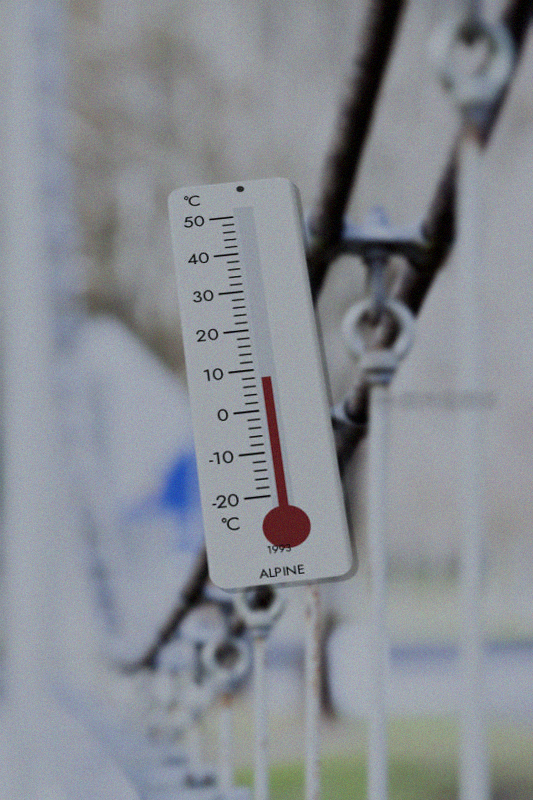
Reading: 8 °C
